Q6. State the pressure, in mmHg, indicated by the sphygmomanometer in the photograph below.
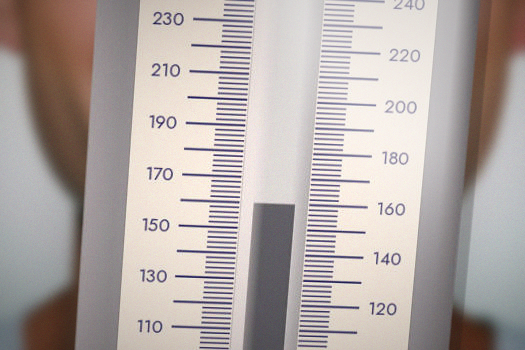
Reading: 160 mmHg
